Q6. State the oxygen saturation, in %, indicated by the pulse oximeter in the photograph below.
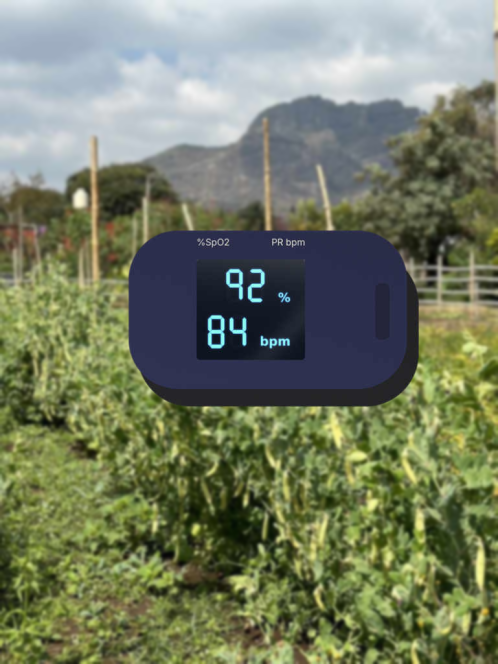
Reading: 92 %
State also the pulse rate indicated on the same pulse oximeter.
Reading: 84 bpm
